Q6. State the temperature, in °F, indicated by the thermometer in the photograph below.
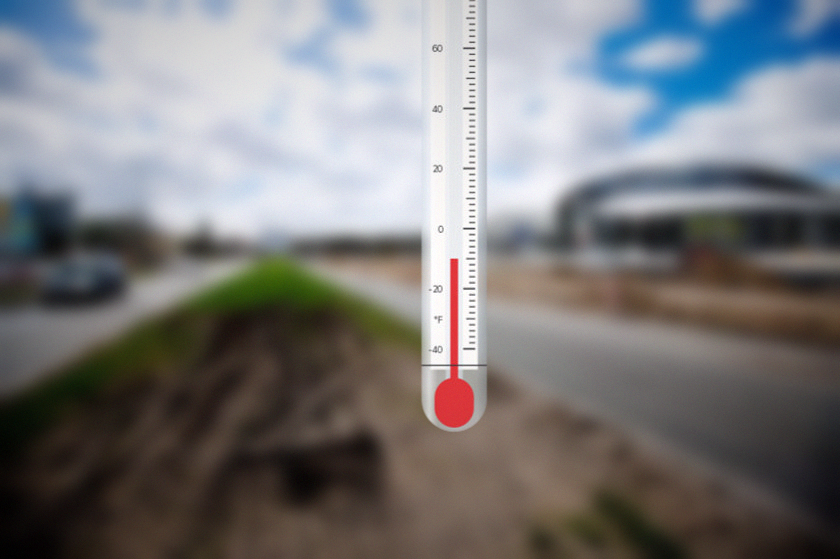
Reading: -10 °F
